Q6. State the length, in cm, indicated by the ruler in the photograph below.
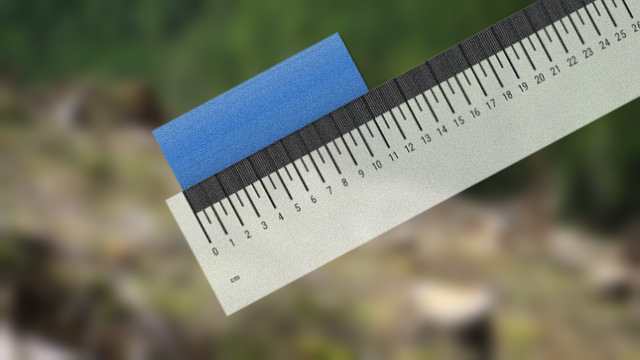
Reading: 11.5 cm
